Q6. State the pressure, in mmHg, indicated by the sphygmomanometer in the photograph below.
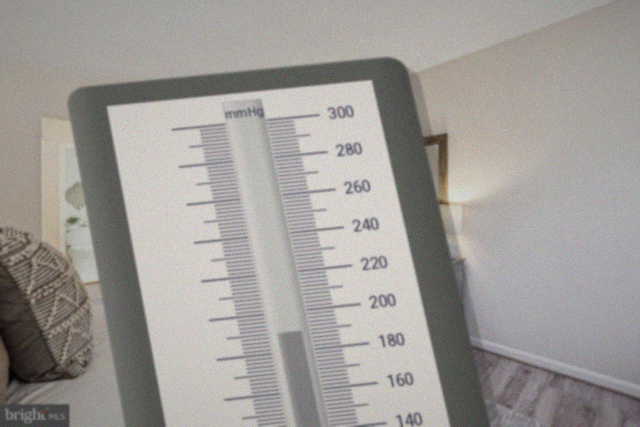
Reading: 190 mmHg
